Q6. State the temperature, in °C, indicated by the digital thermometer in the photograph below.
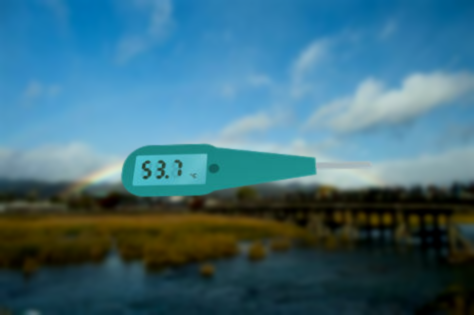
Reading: 53.7 °C
